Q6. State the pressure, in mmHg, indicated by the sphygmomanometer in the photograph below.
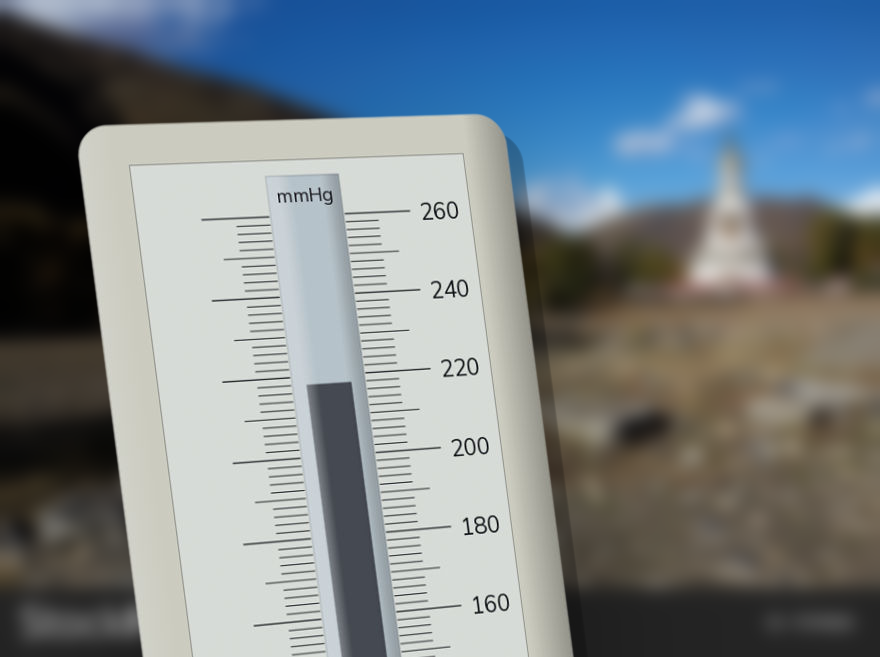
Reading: 218 mmHg
